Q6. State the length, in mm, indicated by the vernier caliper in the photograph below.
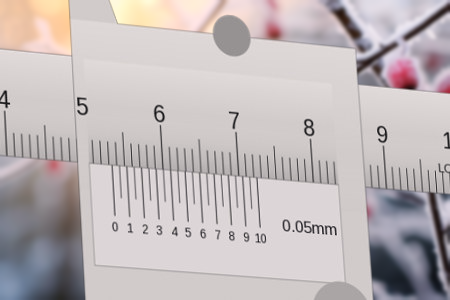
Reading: 53.4 mm
